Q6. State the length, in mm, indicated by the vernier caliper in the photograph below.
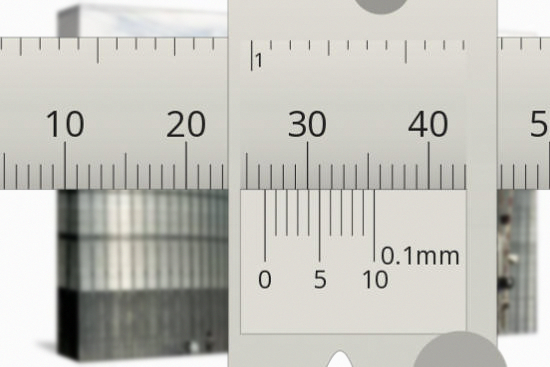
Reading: 26.5 mm
